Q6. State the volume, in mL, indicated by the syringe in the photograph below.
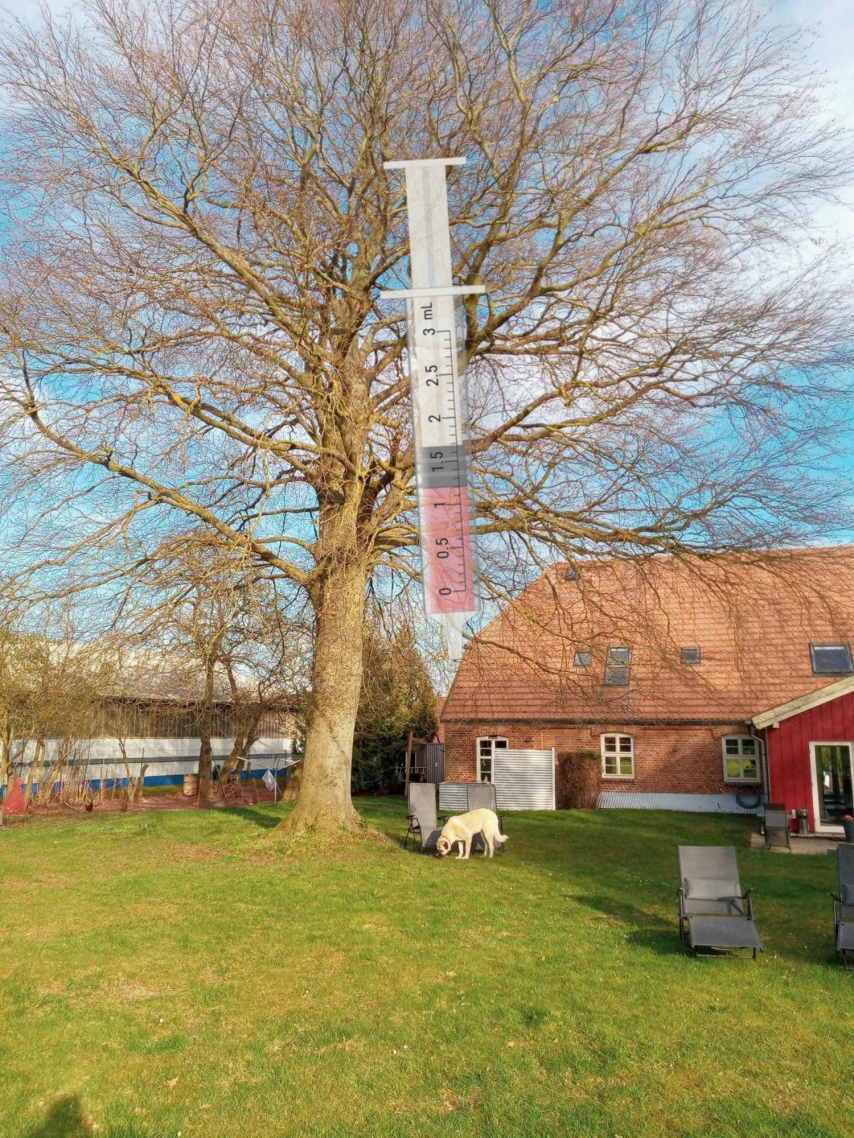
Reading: 1.2 mL
